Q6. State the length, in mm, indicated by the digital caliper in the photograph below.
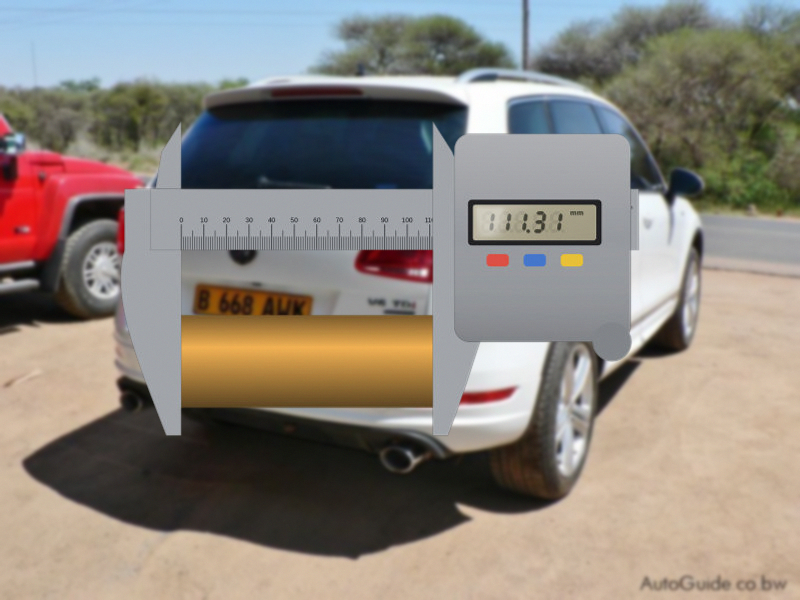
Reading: 111.31 mm
